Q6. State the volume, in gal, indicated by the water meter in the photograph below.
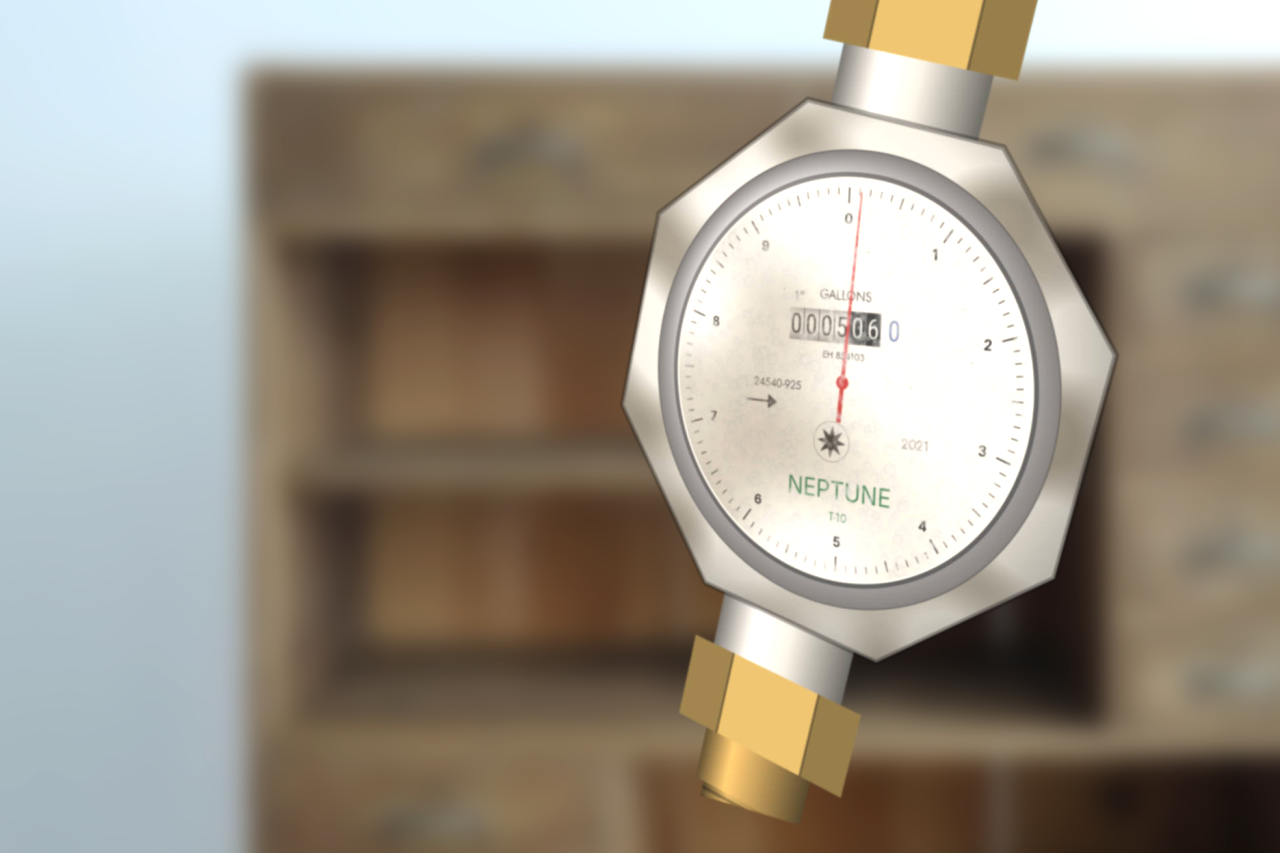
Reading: 5060.1 gal
